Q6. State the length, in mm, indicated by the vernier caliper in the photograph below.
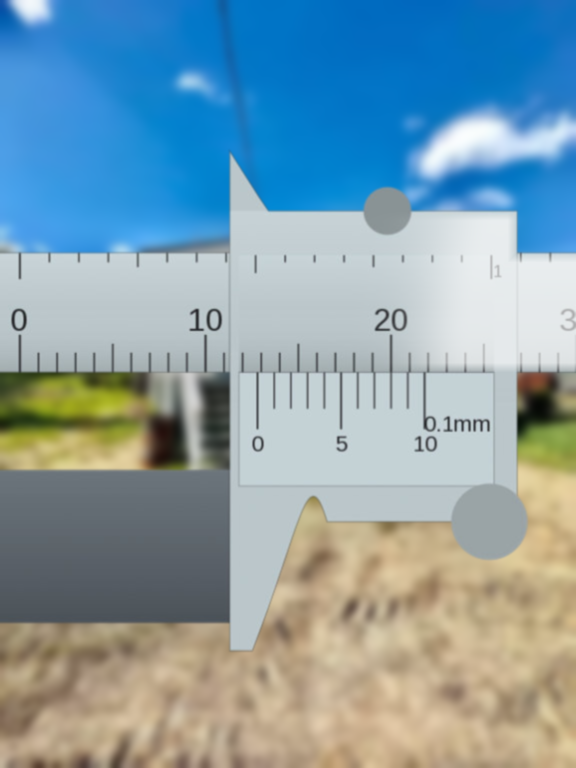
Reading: 12.8 mm
